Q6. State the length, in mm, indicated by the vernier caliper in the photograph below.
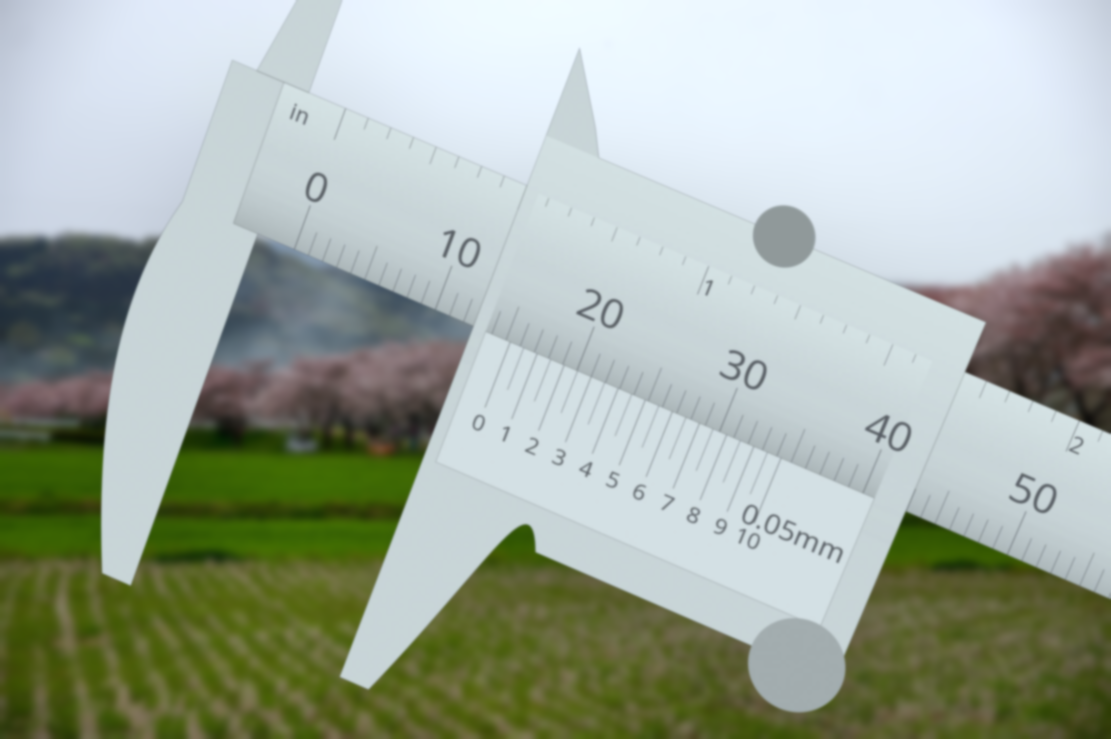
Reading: 15.3 mm
